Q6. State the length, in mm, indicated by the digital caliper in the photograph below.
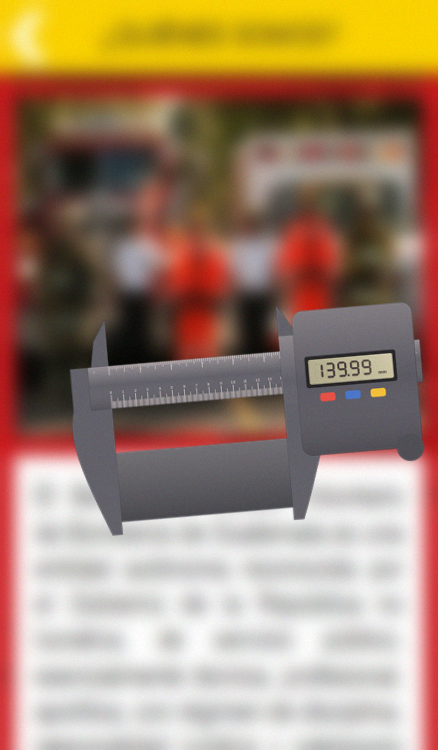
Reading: 139.99 mm
